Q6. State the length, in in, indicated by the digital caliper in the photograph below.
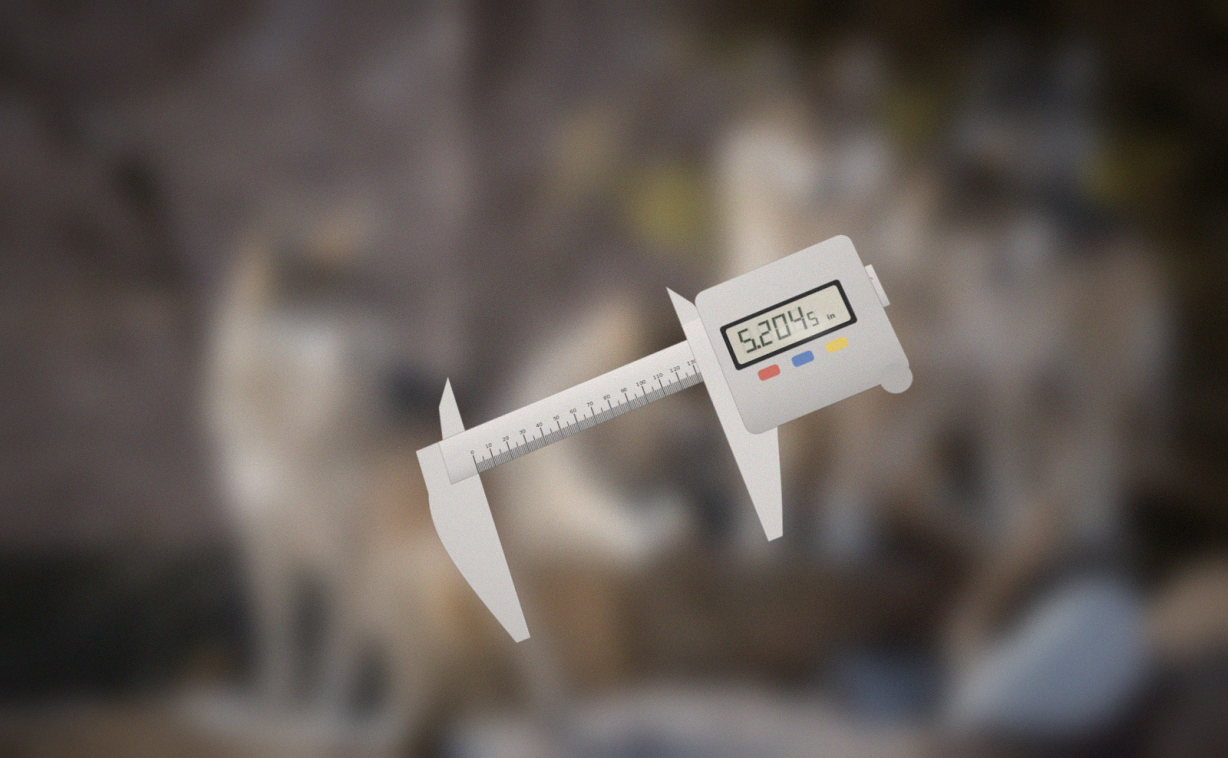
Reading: 5.2045 in
